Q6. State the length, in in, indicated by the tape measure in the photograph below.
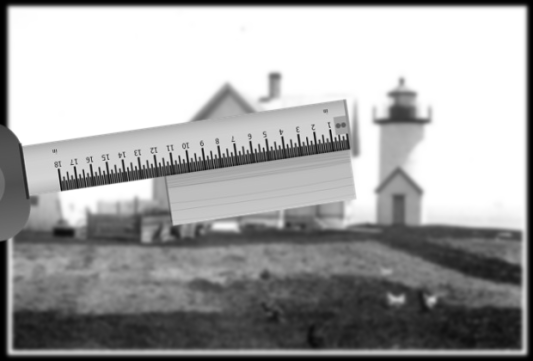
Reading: 11.5 in
